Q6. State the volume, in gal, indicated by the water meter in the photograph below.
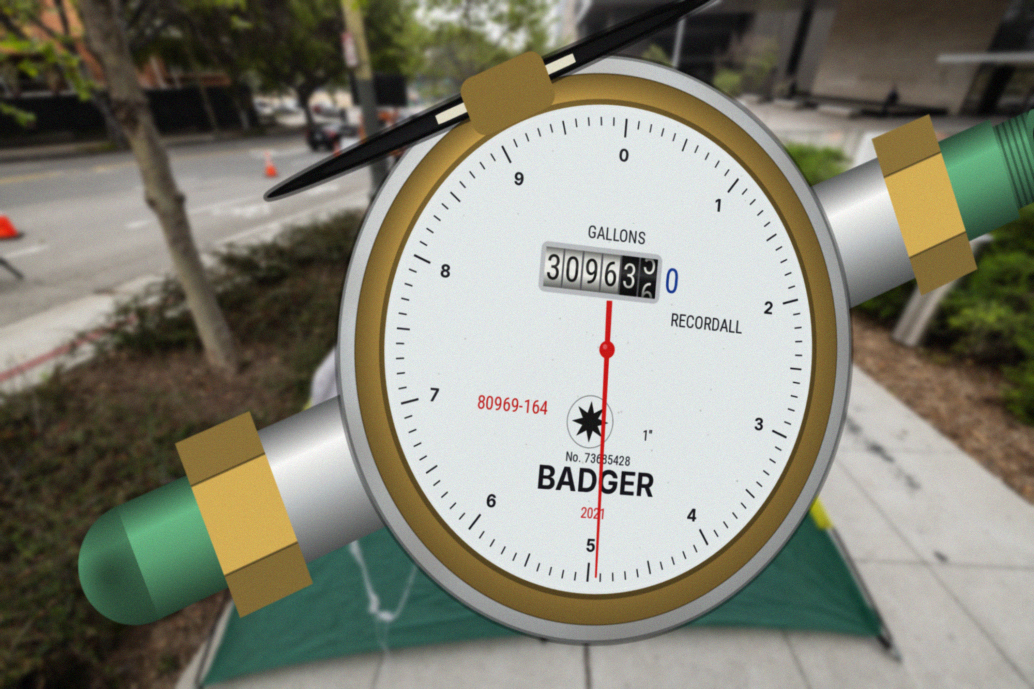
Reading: 3096354.9 gal
